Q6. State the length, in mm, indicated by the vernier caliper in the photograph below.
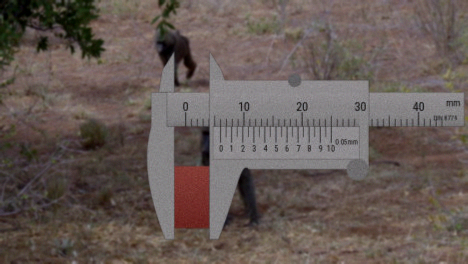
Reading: 6.0 mm
